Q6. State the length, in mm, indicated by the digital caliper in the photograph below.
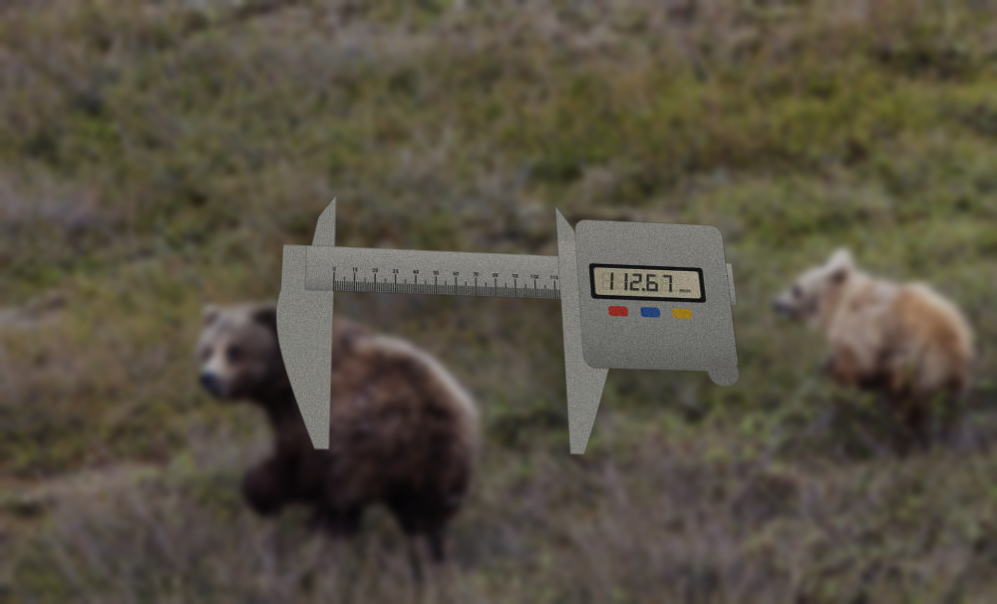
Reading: 112.67 mm
